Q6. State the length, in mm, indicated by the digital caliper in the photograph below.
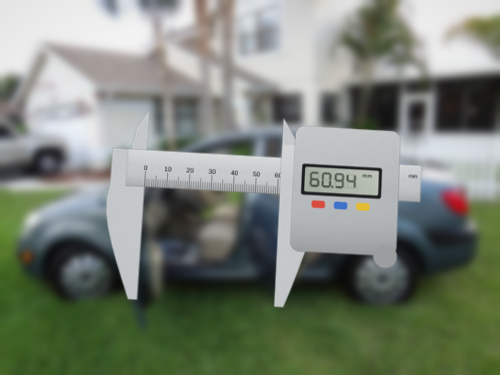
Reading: 60.94 mm
